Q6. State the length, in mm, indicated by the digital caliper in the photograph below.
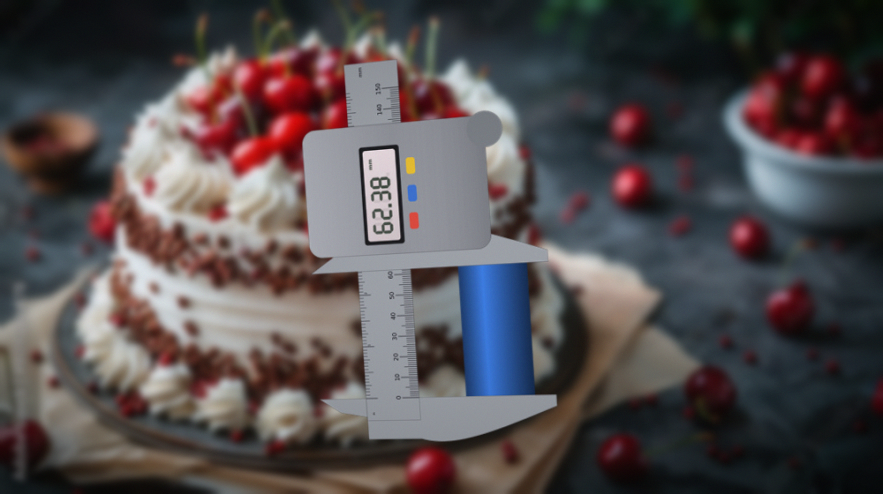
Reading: 62.38 mm
